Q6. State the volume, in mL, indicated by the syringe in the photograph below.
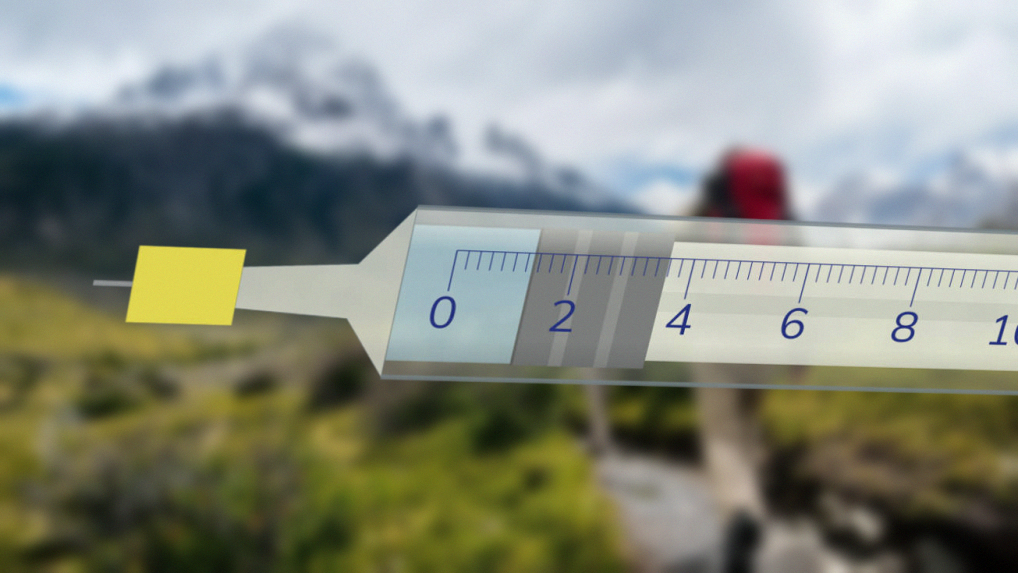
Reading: 1.3 mL
